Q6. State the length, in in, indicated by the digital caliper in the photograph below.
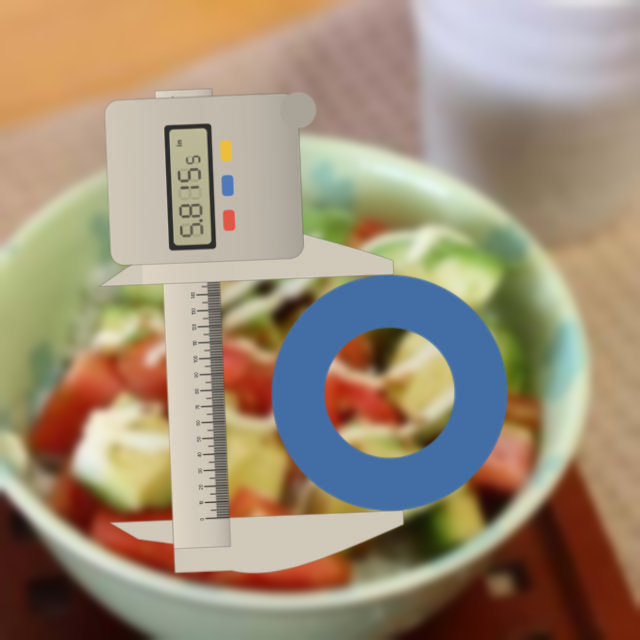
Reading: 5.8155 in
